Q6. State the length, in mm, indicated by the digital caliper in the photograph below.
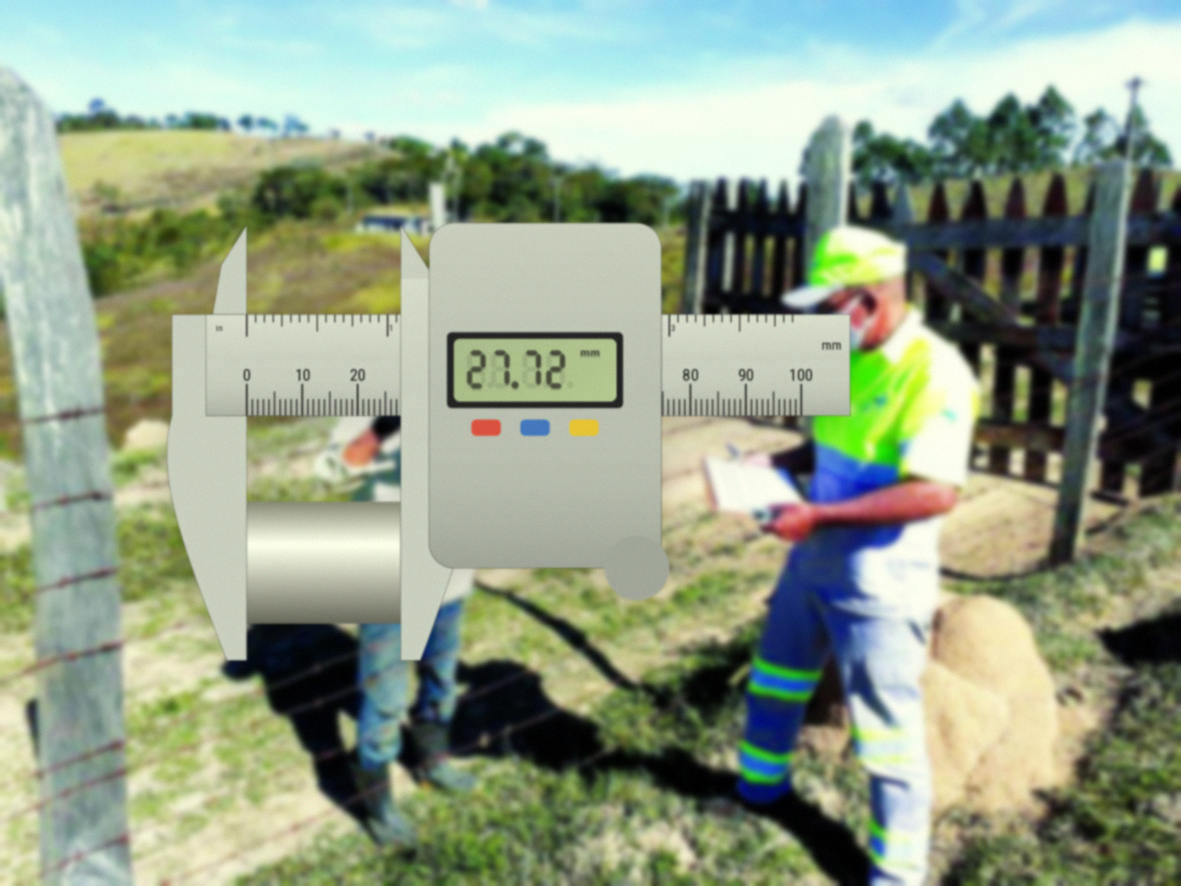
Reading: 27.72 mm
